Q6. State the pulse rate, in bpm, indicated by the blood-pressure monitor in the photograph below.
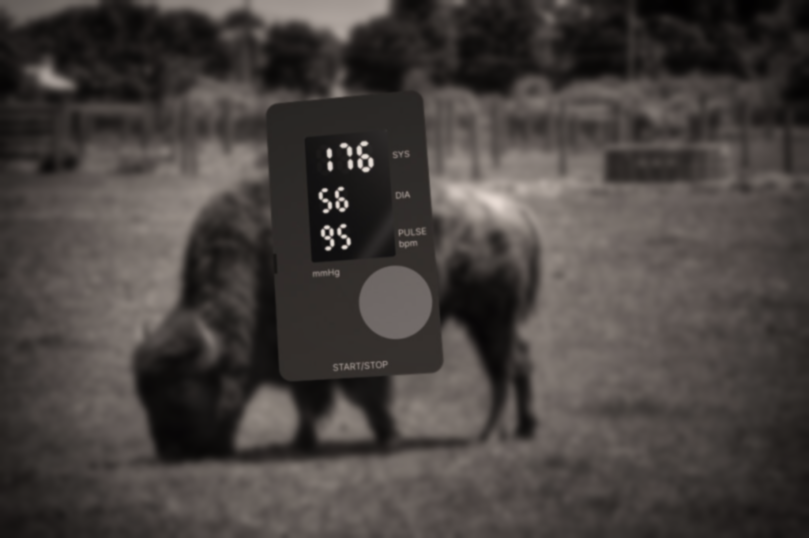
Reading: 95 bpm
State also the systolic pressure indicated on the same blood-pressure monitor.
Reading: 176 mmHg
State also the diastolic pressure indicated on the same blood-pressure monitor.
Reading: 56 mmHg
